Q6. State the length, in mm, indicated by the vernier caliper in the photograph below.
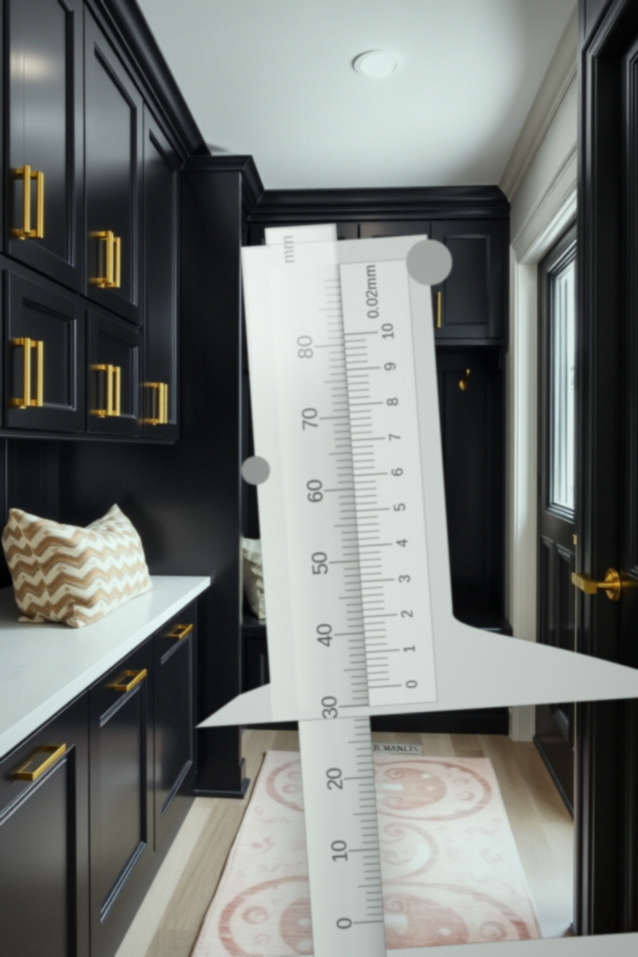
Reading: 32.4 mm
